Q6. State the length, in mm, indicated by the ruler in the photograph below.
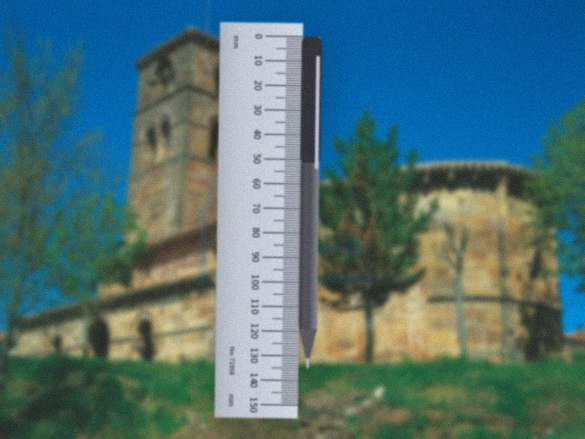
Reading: 135 mm
